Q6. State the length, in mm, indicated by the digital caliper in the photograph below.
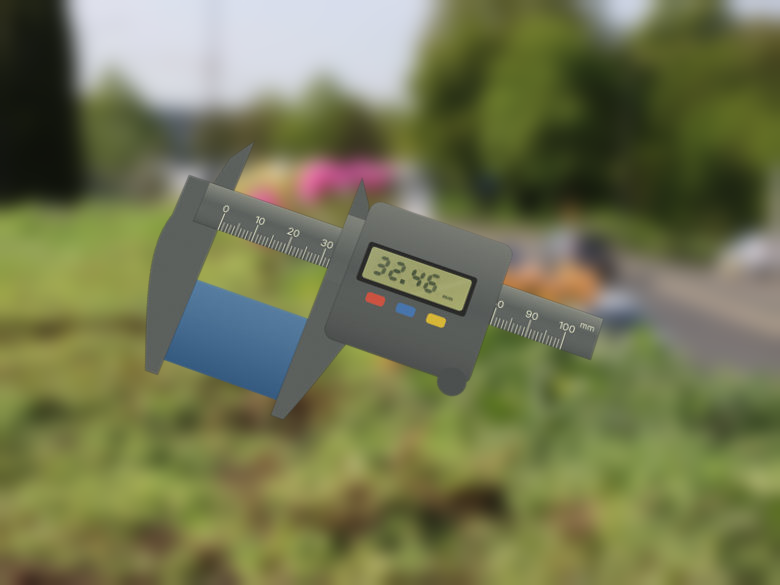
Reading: 32.46 mm
